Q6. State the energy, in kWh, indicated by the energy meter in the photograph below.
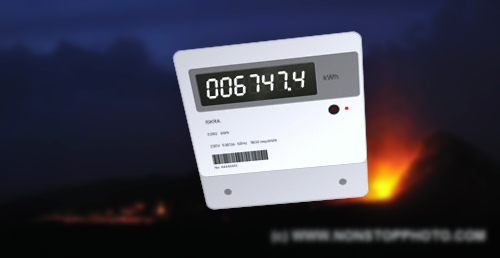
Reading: 6747.4 kWh
